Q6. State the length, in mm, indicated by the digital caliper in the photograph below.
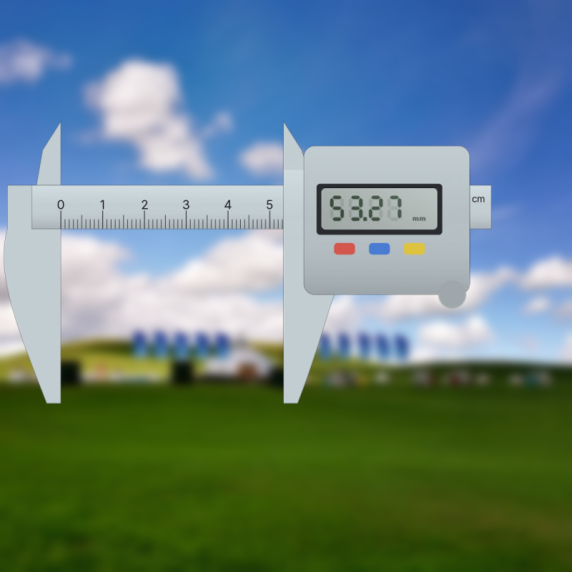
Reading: 53.27 mm
